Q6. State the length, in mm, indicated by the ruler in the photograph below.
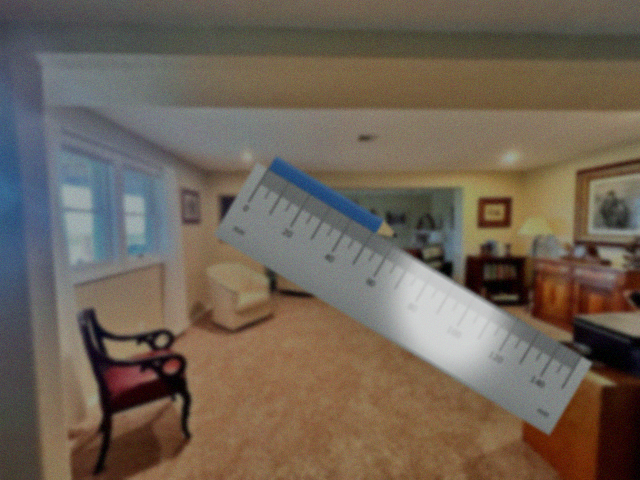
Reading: 60 mm
